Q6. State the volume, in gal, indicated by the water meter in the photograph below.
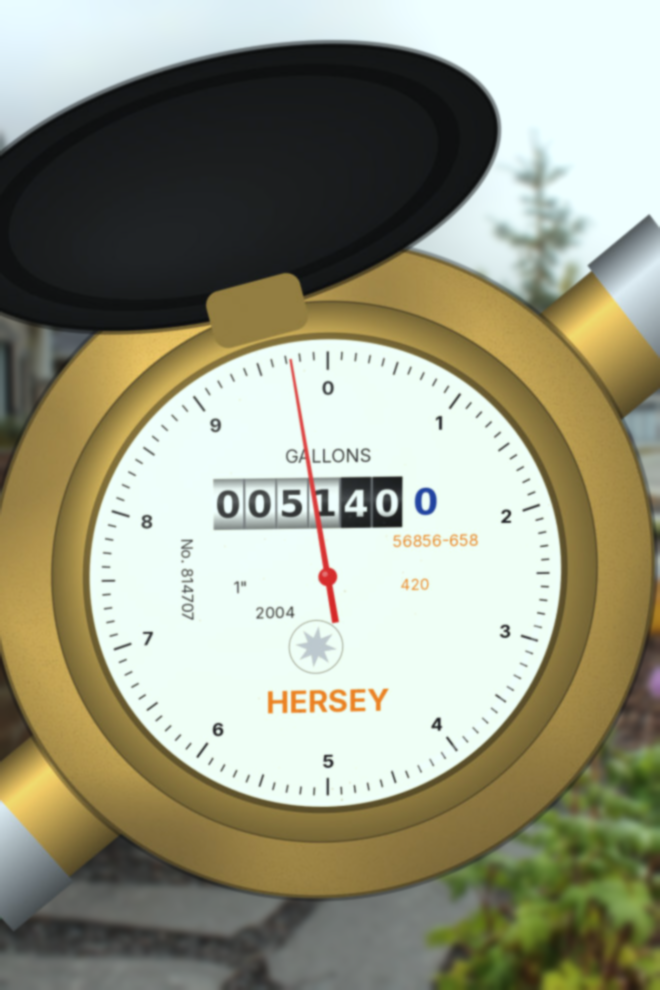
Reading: 51399.7 gal
